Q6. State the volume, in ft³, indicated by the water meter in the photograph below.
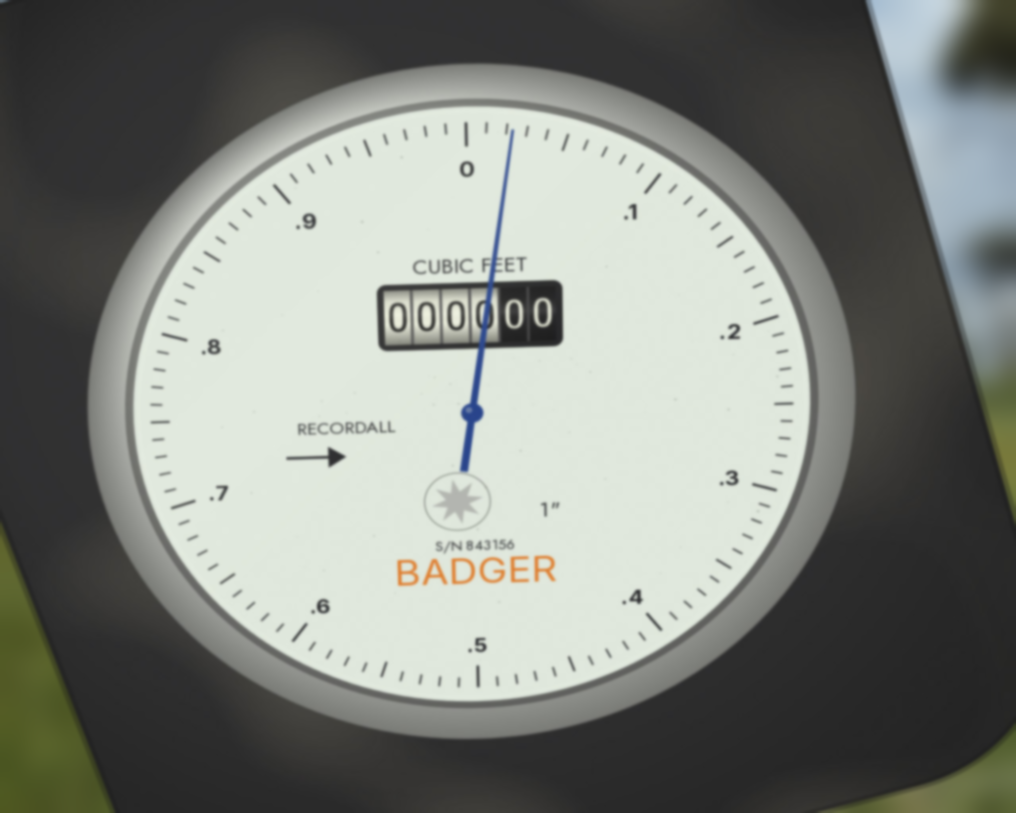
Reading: 0.02 ft³
